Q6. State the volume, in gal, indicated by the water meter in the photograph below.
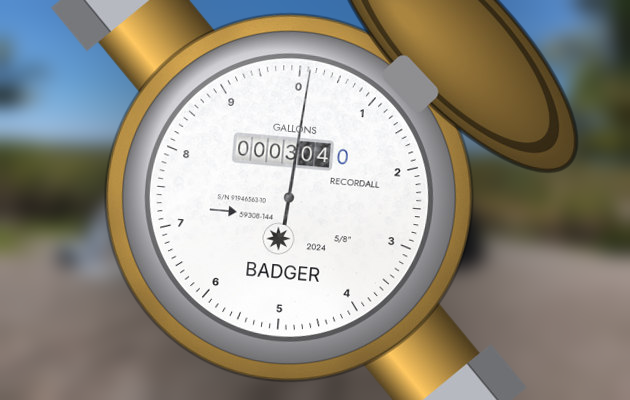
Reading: 3040.1 gal
